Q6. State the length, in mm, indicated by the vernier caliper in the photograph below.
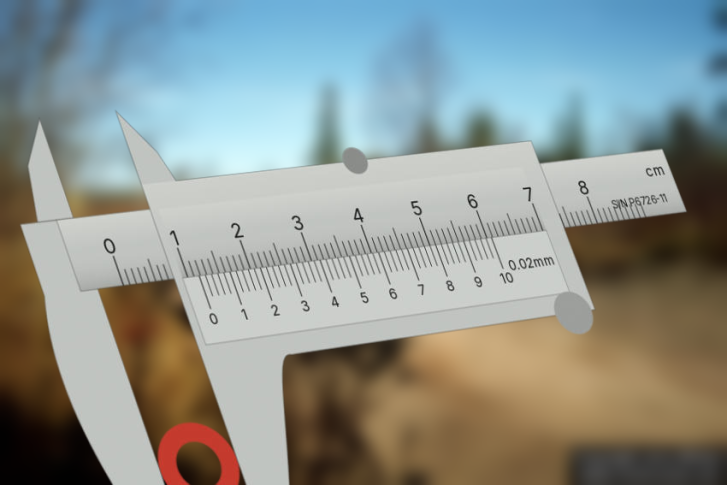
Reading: 11.8 mm
